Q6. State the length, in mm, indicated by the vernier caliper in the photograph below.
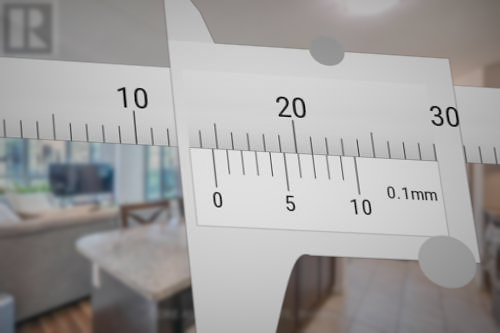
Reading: 14.7 mm
